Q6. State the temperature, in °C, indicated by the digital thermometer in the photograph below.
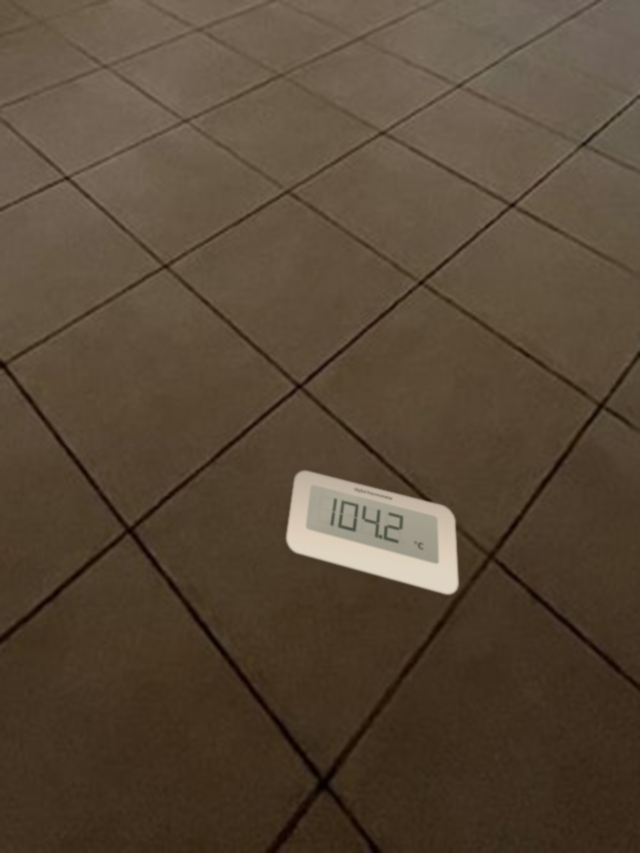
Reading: 104.2 °C
